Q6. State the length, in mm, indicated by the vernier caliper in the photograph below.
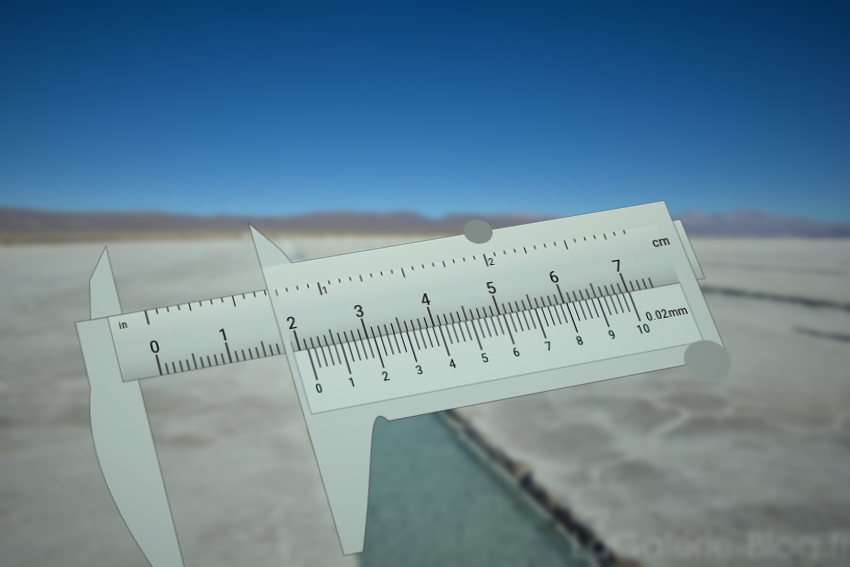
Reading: 21.2 mm
